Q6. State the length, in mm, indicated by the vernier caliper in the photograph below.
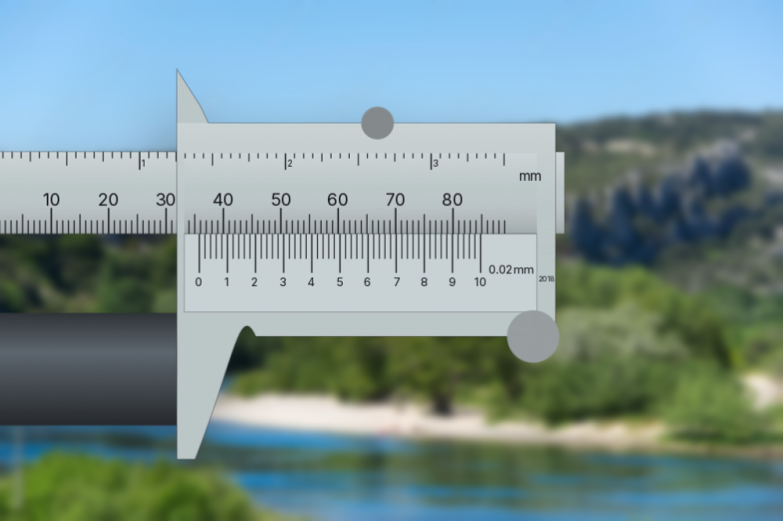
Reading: 35.8 mm
